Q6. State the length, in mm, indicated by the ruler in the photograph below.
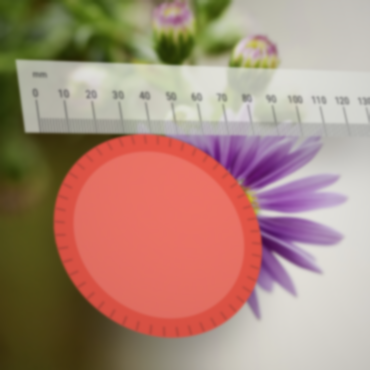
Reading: 75 mm
